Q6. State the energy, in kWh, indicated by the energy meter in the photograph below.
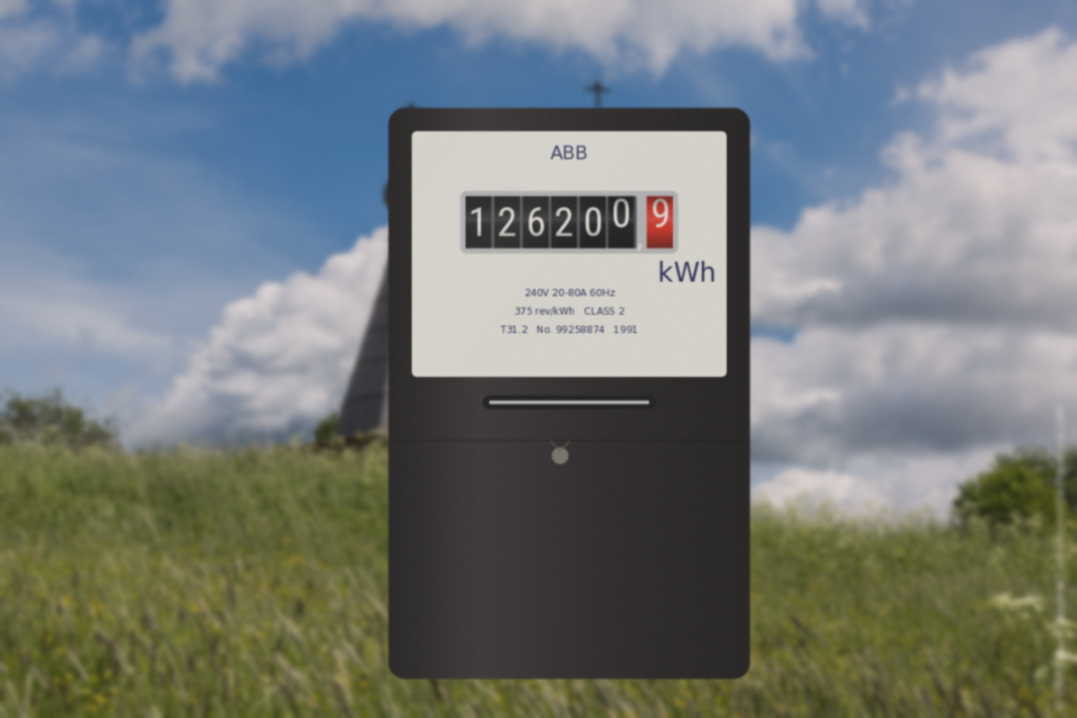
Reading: 126200.9 kWh
